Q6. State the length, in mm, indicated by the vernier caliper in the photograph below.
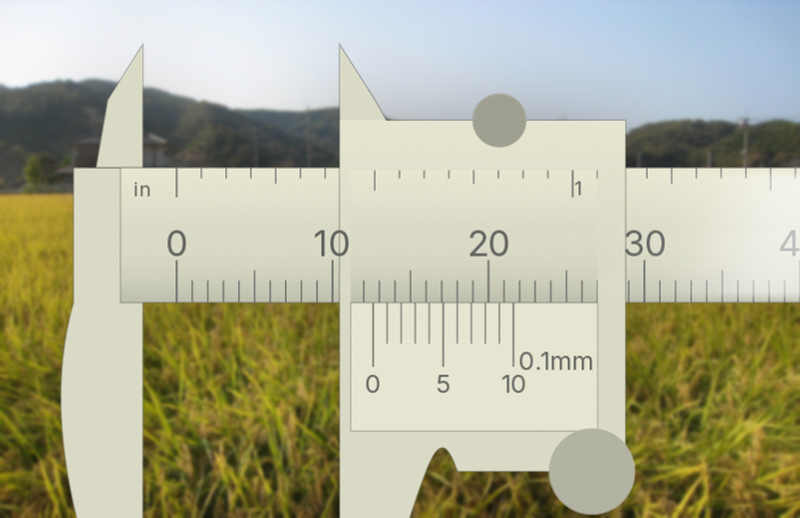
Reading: 12.6 mm
